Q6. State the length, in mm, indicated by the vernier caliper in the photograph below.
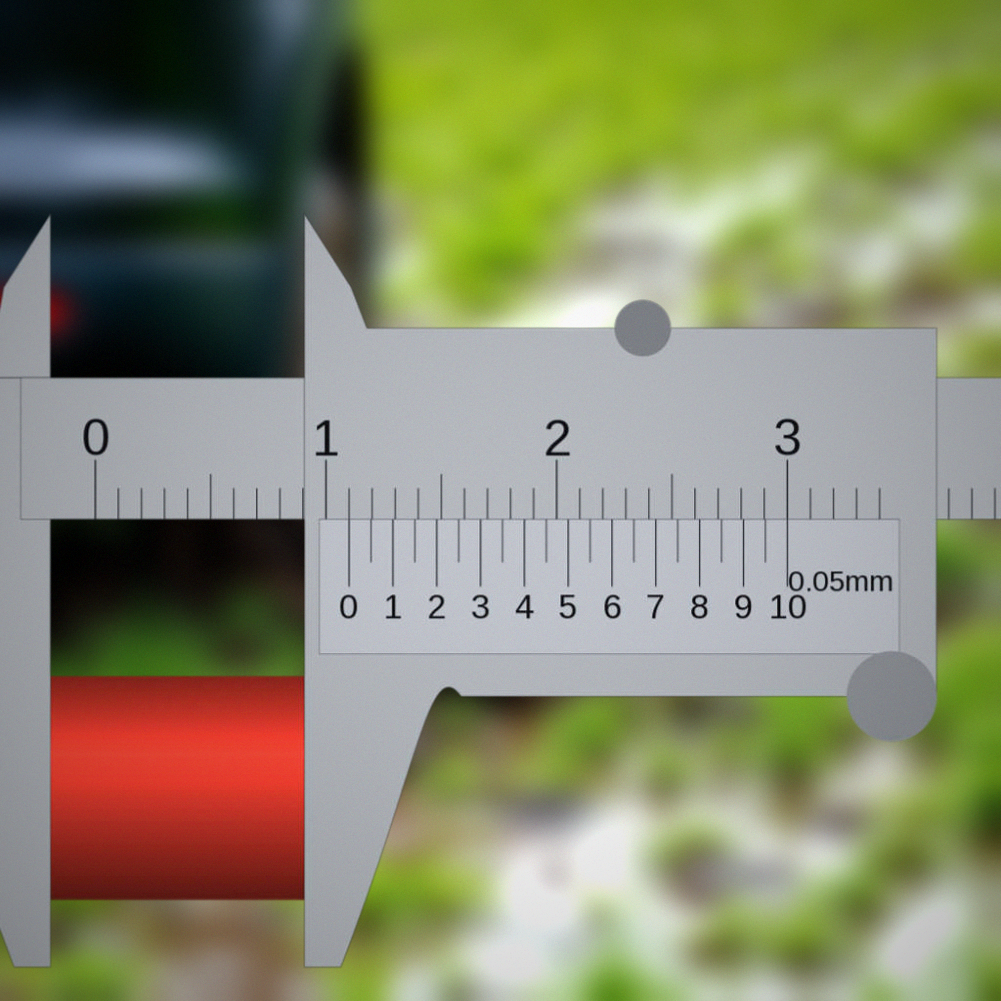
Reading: 11.00 mm
